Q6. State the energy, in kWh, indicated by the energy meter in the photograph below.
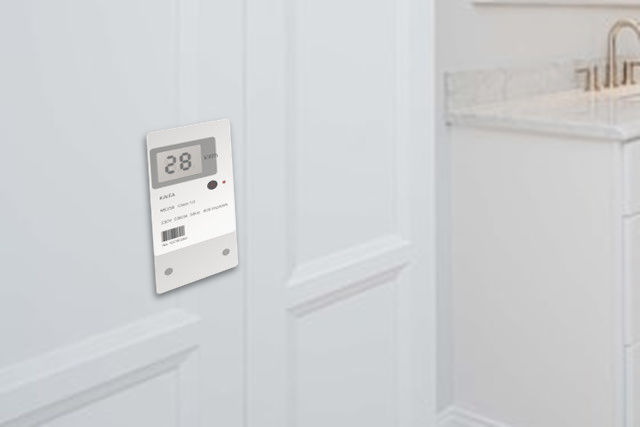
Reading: 28 kWh
